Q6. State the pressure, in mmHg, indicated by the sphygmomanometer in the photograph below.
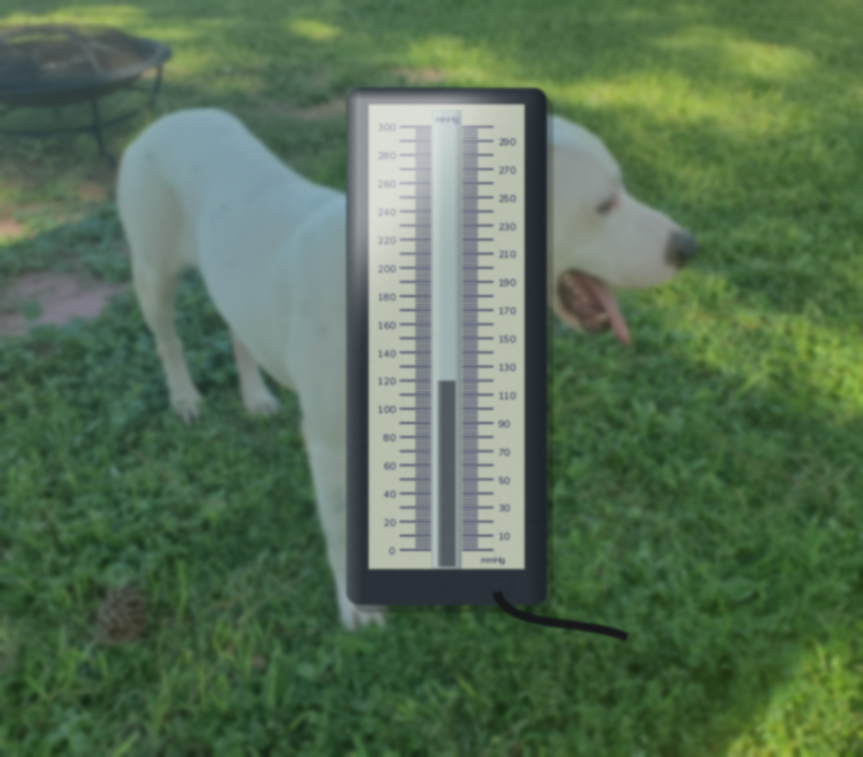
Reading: 120 mmHg
